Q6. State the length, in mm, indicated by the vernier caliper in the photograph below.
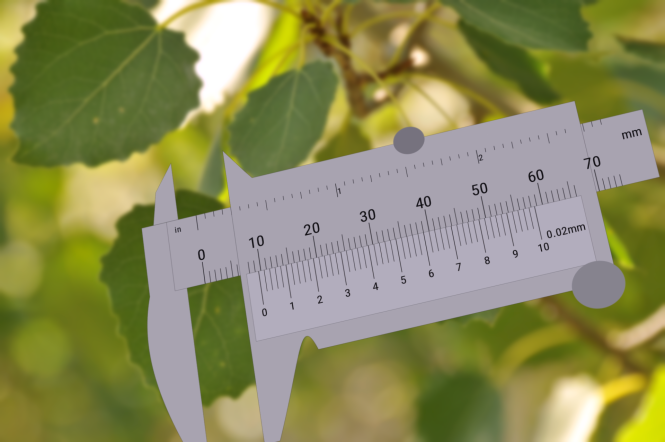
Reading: 9.6 mm
